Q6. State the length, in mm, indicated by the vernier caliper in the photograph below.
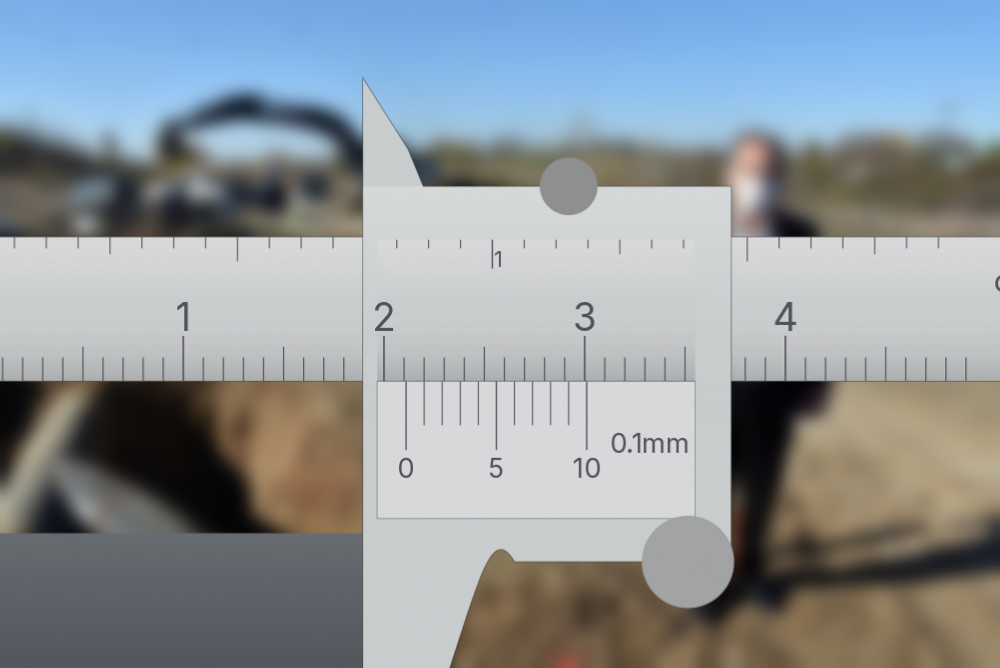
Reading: 21.1 mm
